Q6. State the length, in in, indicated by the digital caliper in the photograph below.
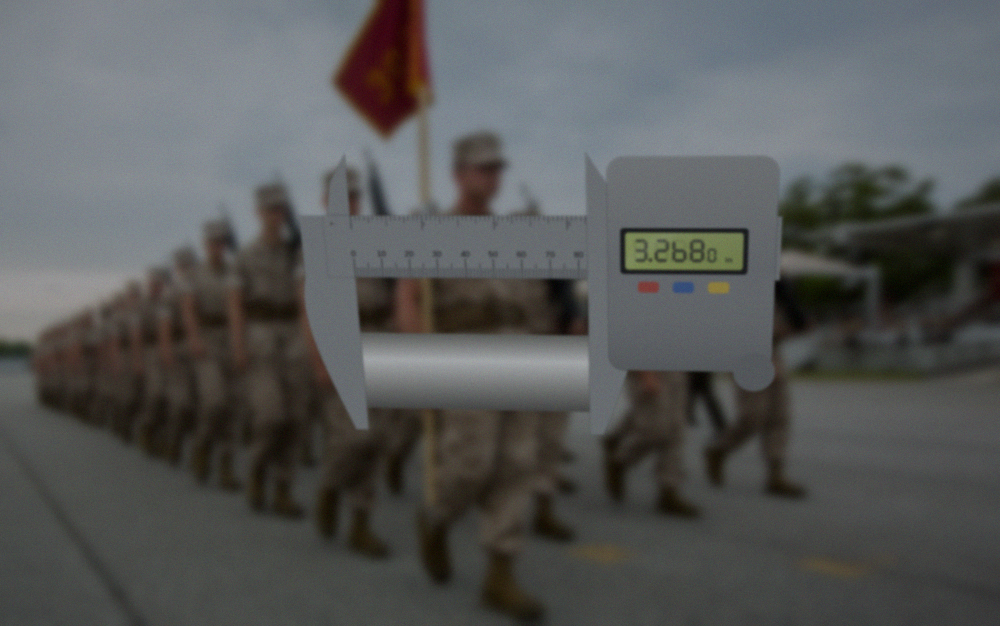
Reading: 3.2680 in
